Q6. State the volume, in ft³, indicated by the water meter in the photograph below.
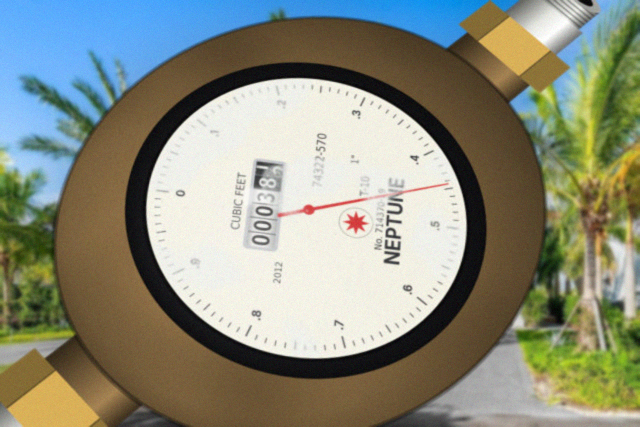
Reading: 381.44 ft³
